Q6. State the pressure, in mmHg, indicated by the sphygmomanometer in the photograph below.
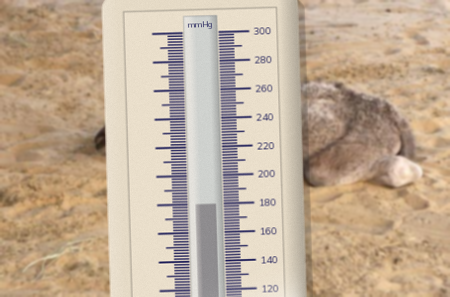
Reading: 180 mmHg
